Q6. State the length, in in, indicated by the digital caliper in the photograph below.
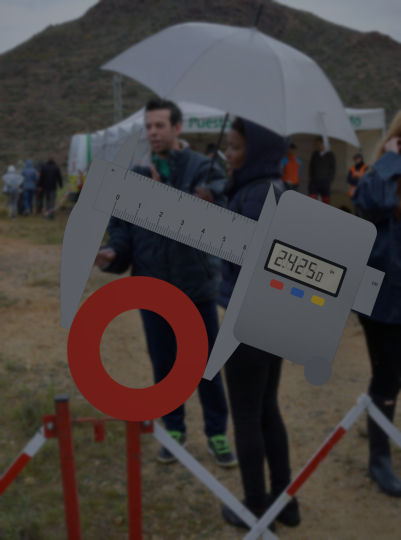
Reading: 2.4250 in
